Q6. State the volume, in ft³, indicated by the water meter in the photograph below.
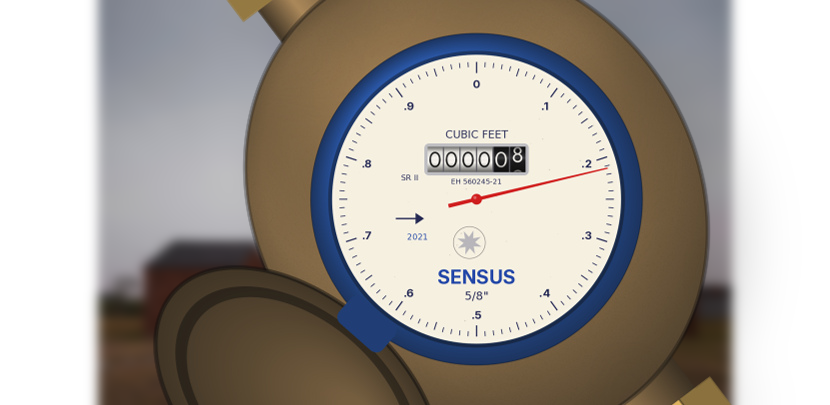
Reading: 8.21 ft³
